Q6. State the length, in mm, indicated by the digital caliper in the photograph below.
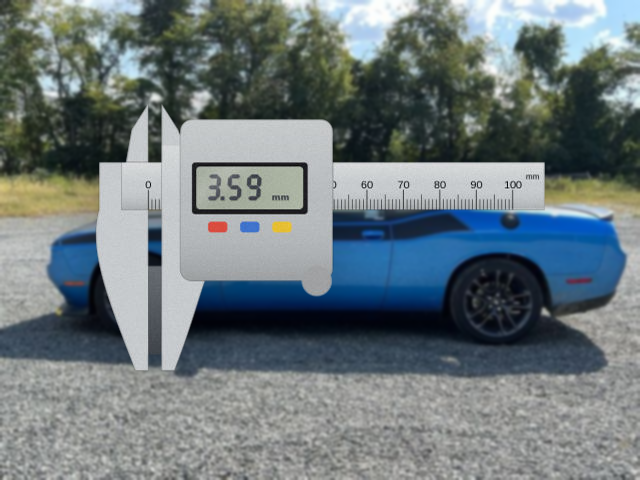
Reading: 3.59 mm
